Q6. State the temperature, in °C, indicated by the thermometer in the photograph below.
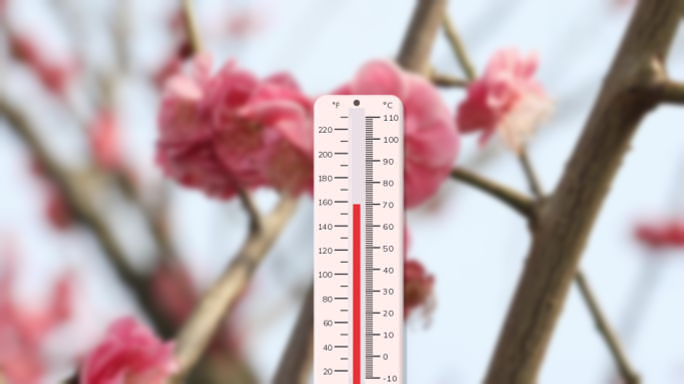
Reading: 70 °C
